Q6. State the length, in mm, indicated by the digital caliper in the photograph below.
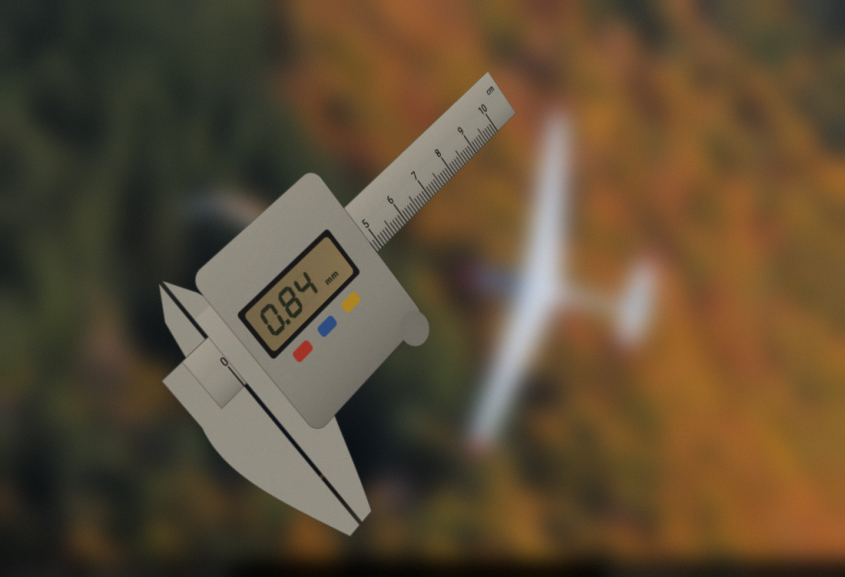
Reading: 0.84 mm
